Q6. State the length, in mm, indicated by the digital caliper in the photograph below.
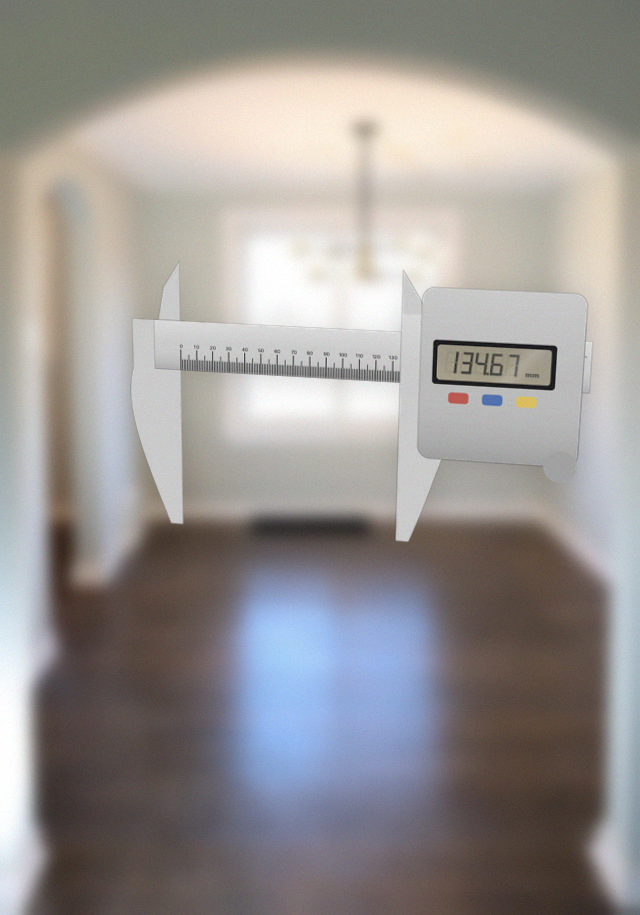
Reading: 134.67 mm
